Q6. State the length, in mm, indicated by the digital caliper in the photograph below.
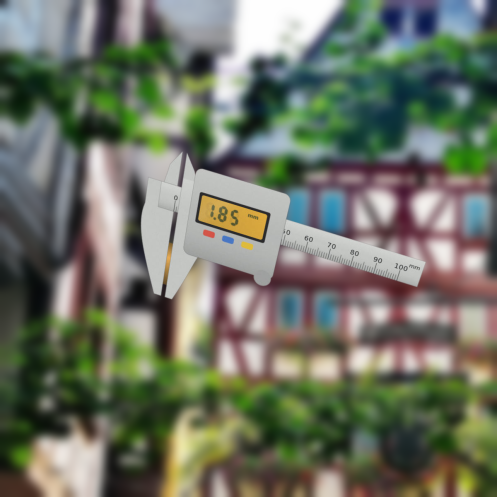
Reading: 1.85 mm
